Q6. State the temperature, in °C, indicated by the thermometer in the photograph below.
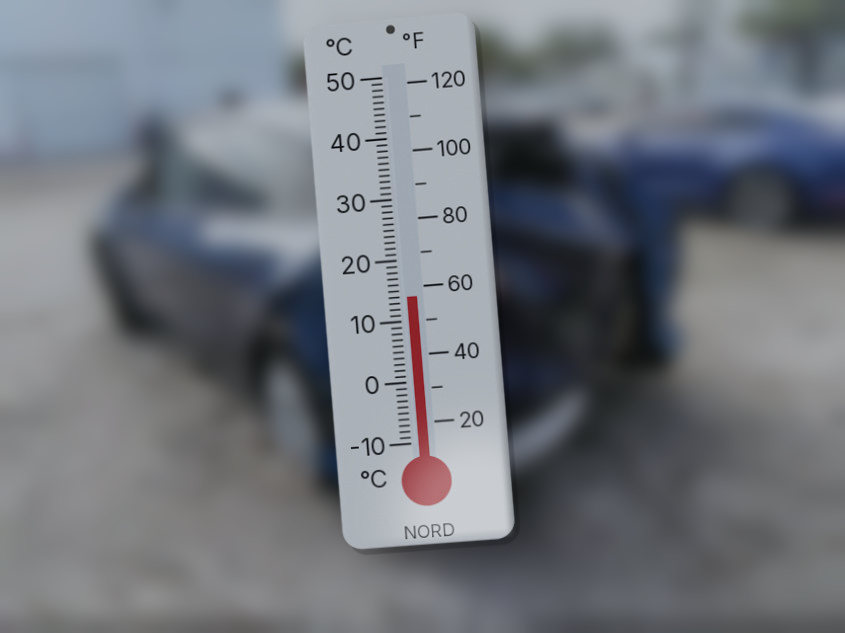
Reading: 14 °C
